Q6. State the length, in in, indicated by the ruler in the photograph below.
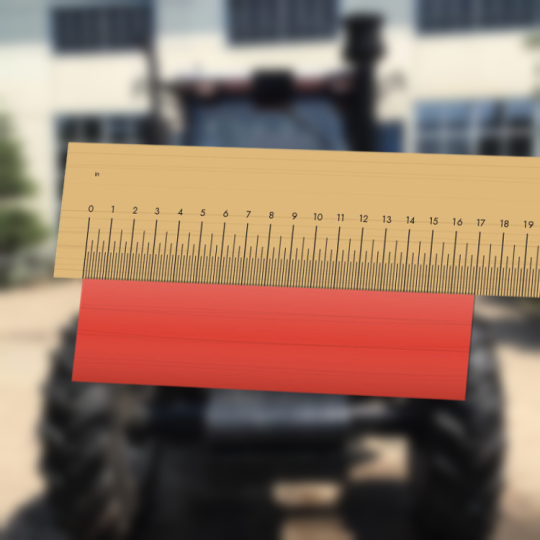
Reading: 17 in
